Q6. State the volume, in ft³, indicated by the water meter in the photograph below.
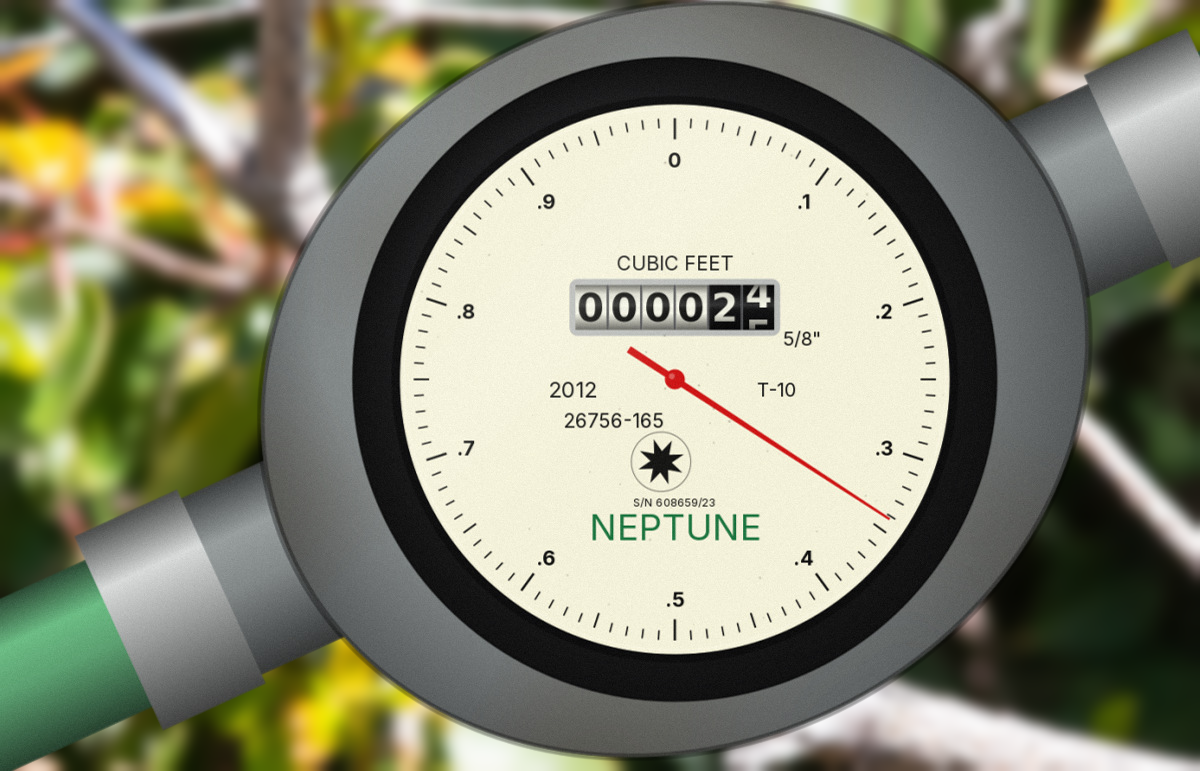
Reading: 24.34 ft³
